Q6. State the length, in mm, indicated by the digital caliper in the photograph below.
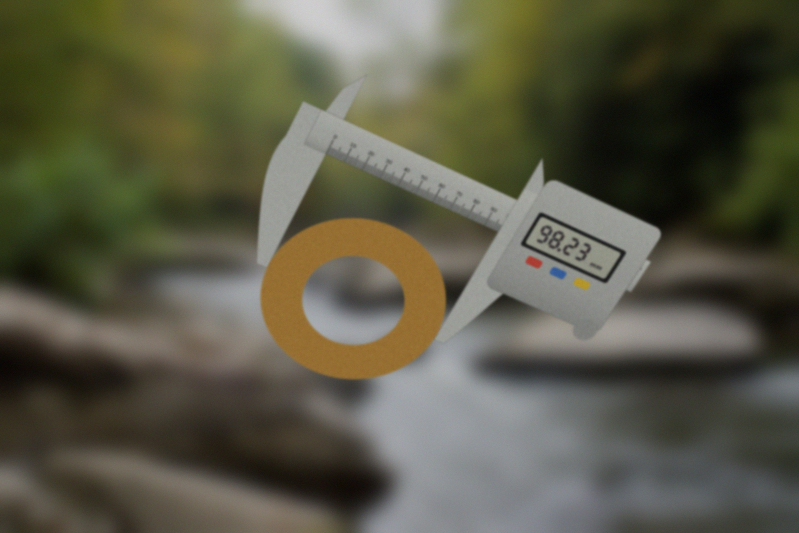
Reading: 98.23 mm
